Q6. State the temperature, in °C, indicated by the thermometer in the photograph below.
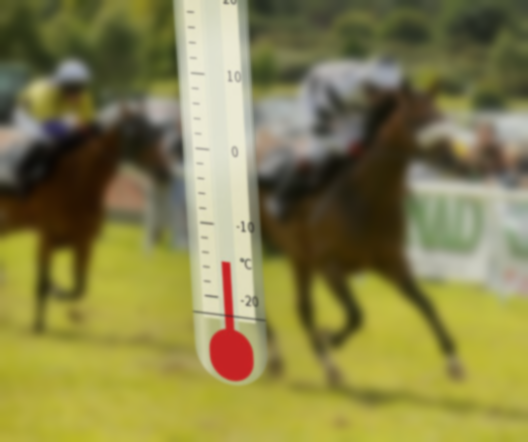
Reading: -15 °C
